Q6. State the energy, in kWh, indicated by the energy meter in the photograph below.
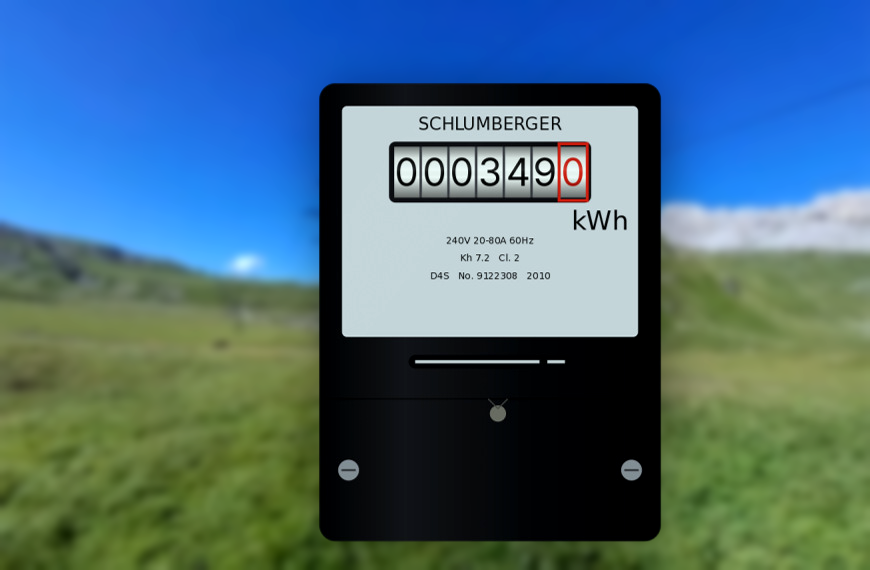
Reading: 349.0 kWh
